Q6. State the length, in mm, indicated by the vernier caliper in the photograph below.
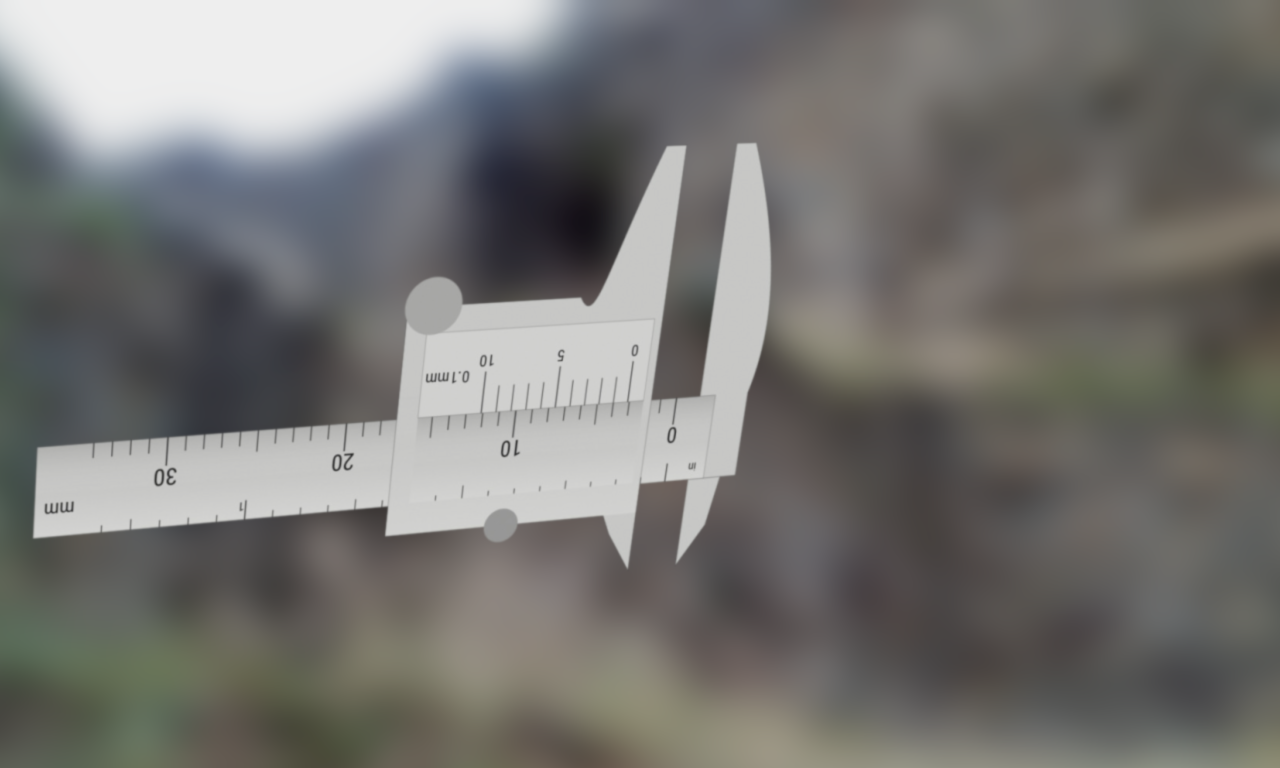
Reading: 3.1 mm
